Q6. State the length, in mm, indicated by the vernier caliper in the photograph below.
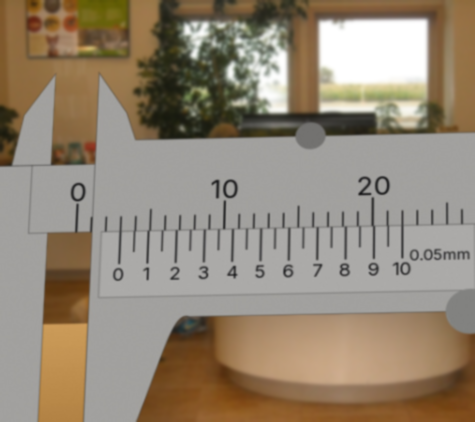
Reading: 3.0 mm
